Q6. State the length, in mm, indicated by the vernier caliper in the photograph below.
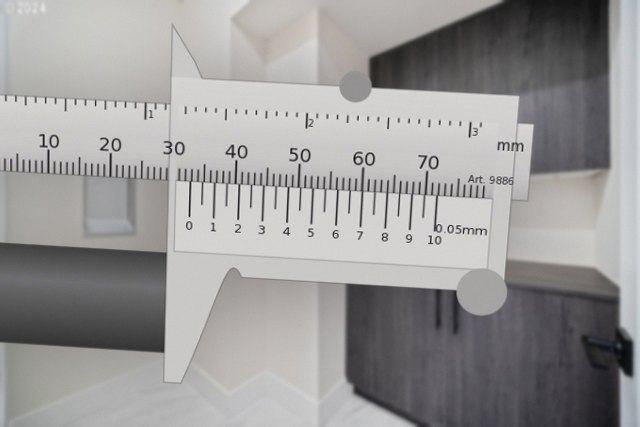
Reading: 32.8 mm
